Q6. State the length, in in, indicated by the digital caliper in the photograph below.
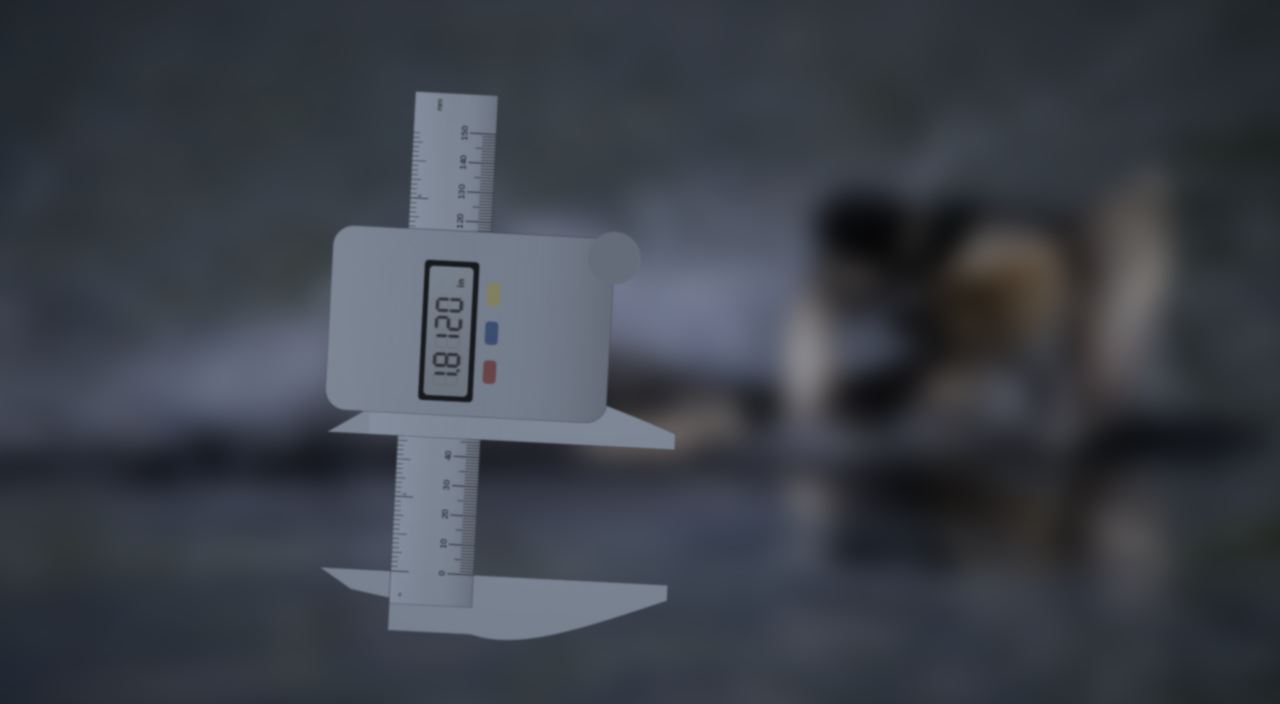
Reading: 1.8120 in
